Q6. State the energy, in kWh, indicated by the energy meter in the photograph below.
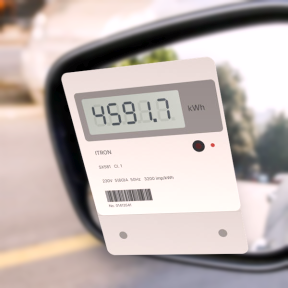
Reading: 4591.7 kWh
